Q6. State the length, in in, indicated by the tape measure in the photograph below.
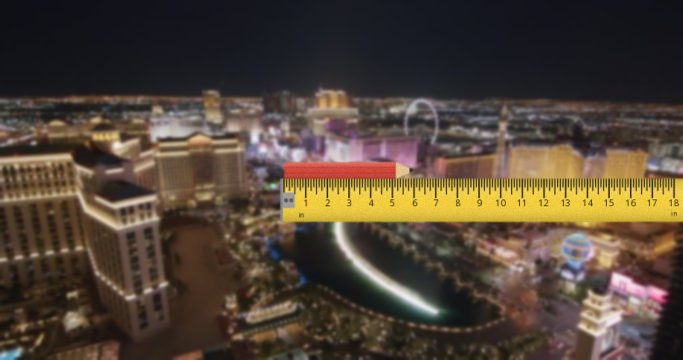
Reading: 6 in
